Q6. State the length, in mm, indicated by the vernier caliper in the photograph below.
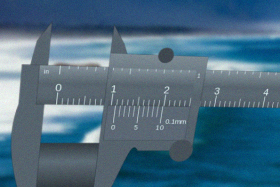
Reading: 10.8 mm
